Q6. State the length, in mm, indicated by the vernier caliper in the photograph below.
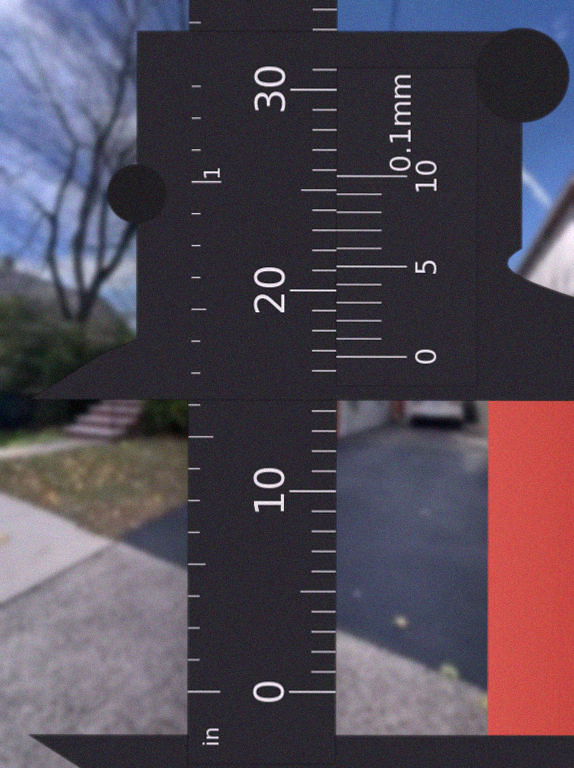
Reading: 16.7 mm
